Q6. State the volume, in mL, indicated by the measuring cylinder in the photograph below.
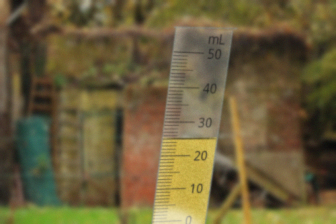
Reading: 25 mL
